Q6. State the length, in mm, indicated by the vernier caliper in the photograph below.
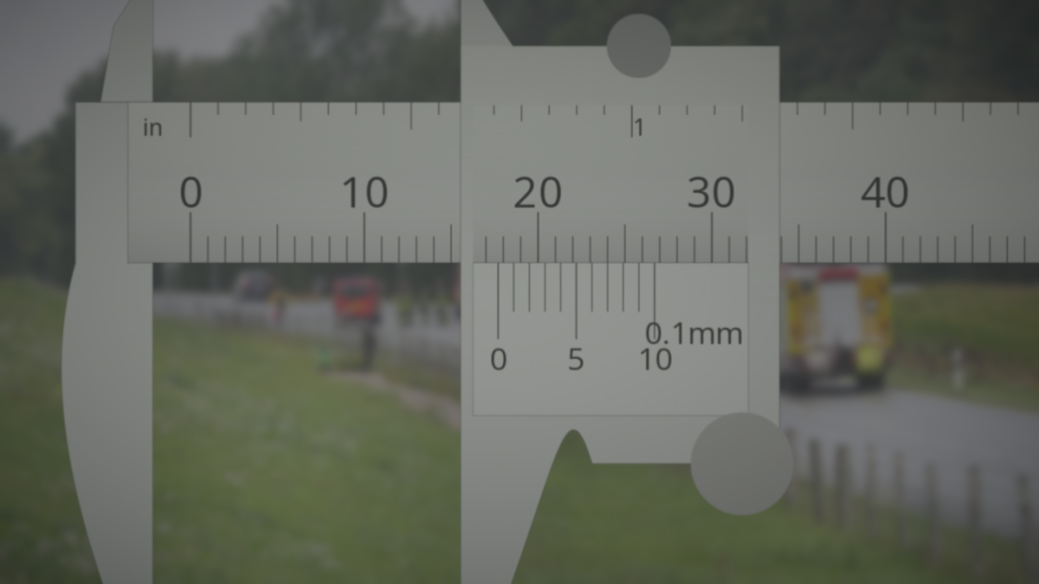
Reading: 17.7 mm
